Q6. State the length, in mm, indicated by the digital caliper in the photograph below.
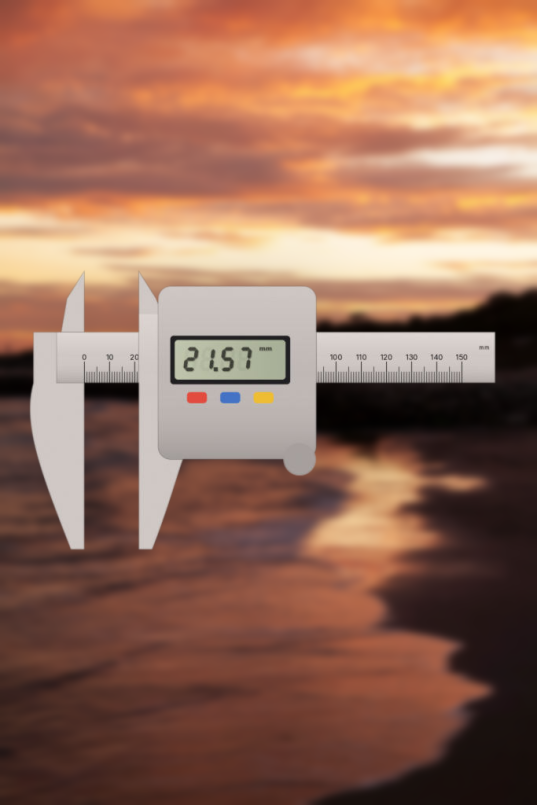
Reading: 21.57 mm
